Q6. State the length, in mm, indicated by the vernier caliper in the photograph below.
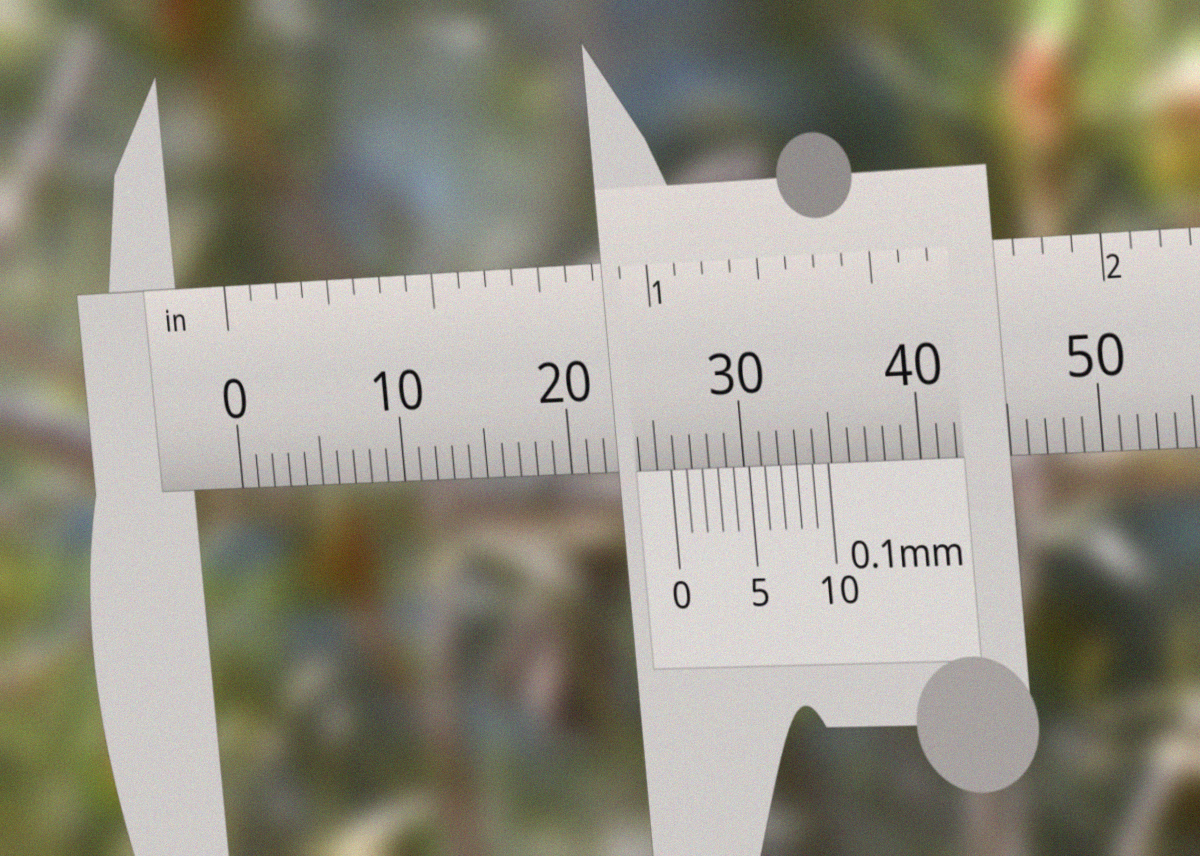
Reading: 25.8 mm
